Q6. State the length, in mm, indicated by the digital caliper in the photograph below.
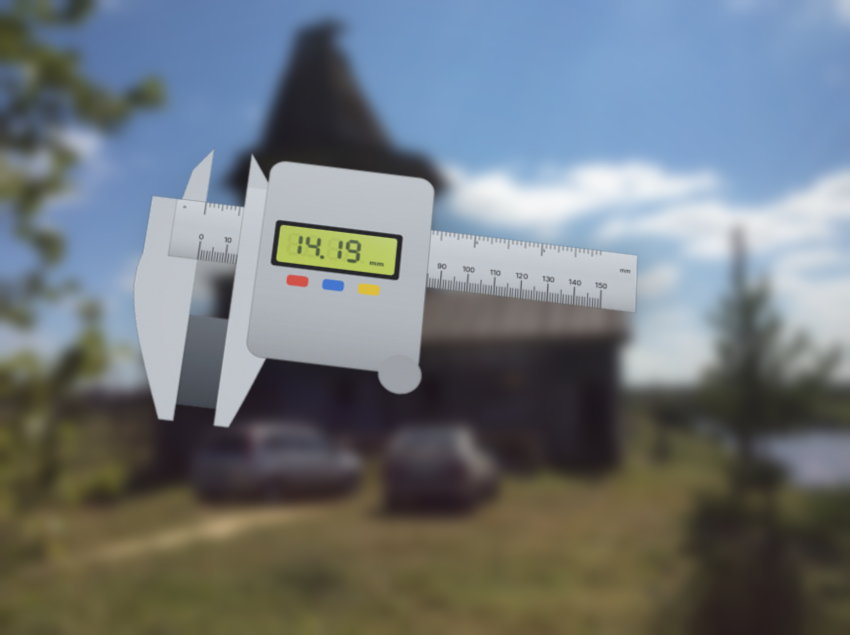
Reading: 14.19 mm
